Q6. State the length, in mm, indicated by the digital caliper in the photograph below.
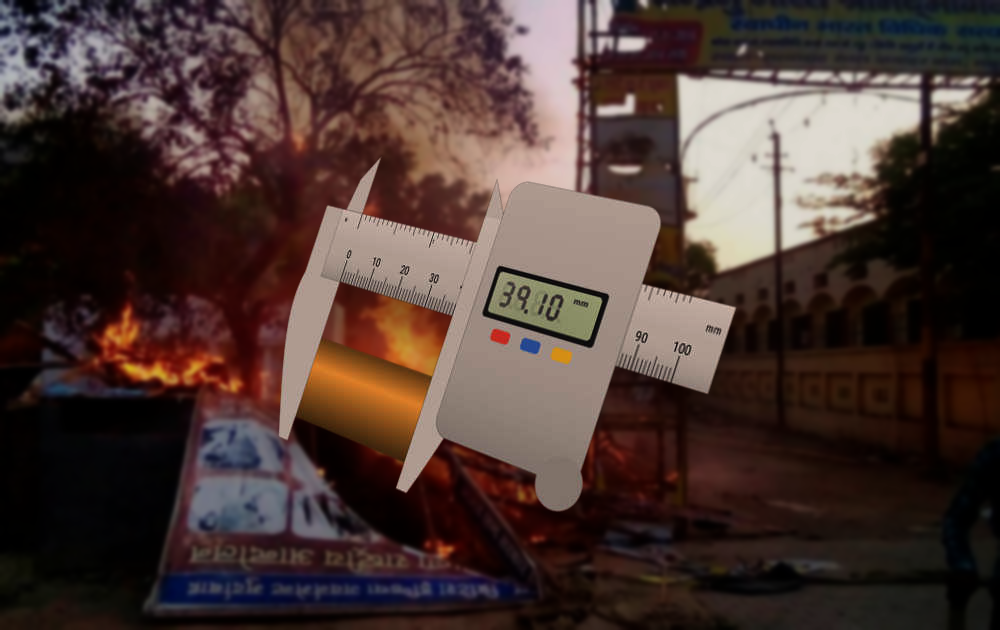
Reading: 39.10 mm
